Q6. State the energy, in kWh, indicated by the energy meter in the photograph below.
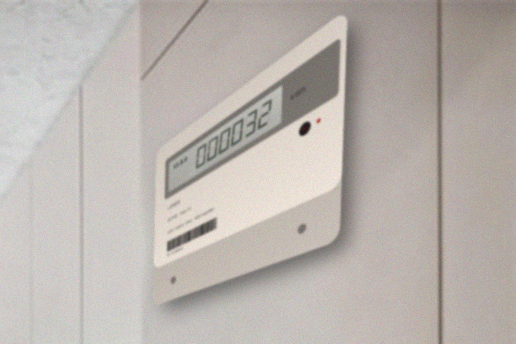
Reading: 32 kWh
